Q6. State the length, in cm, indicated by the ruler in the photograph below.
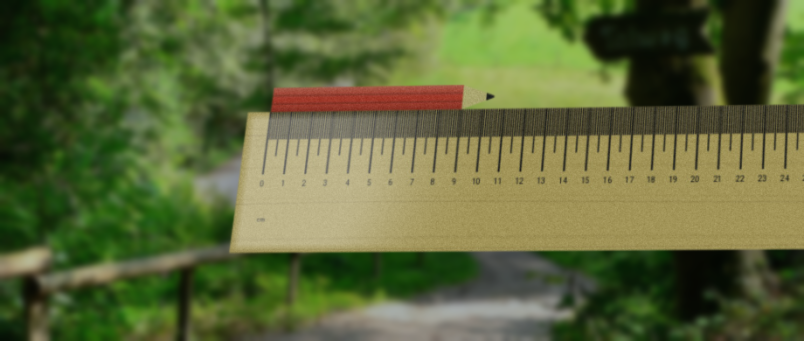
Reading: 10.5 cm
